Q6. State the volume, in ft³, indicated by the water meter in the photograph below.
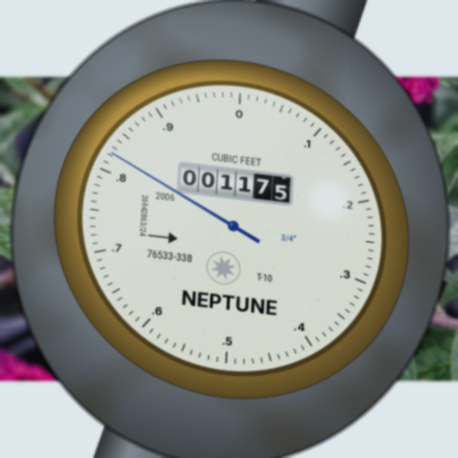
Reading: 1174.82 ft³
